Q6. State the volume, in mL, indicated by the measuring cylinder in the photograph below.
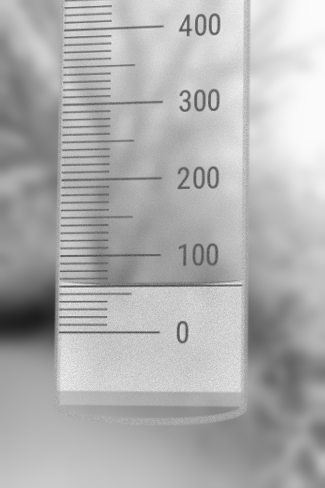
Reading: 60 mL
